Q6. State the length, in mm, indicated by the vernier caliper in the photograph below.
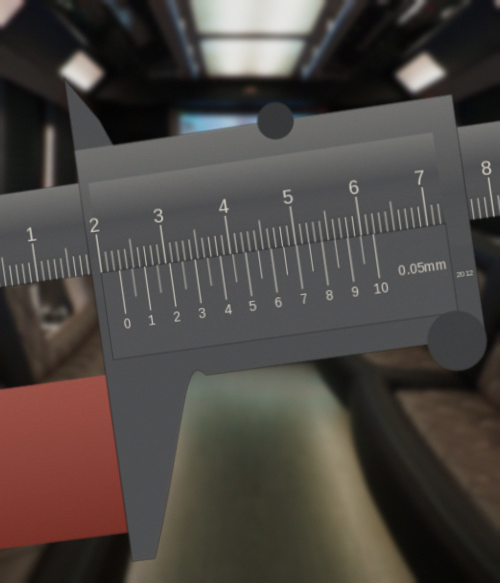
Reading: 22.8 mm
